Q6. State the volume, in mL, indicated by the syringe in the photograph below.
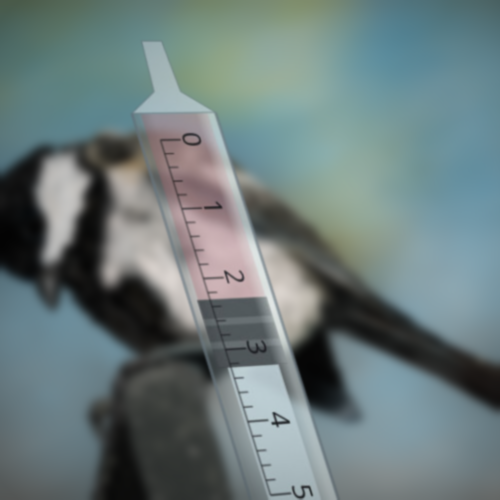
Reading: 2.3 mL
